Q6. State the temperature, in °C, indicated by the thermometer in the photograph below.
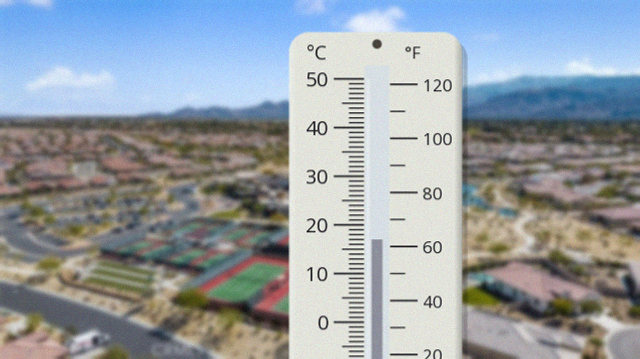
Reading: 17 °C
